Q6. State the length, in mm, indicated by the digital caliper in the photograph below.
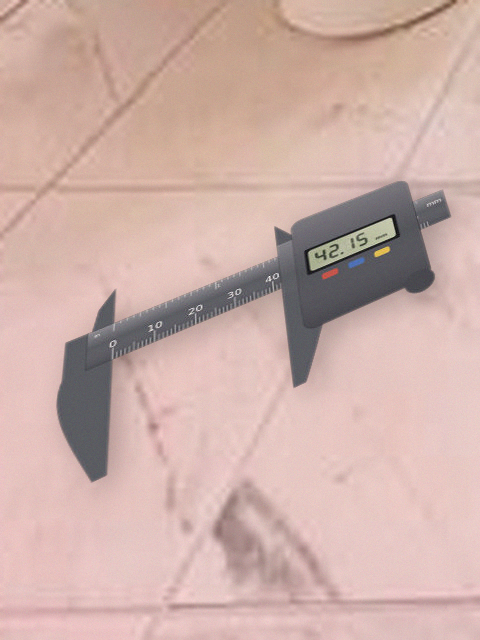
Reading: 42.15 mm
